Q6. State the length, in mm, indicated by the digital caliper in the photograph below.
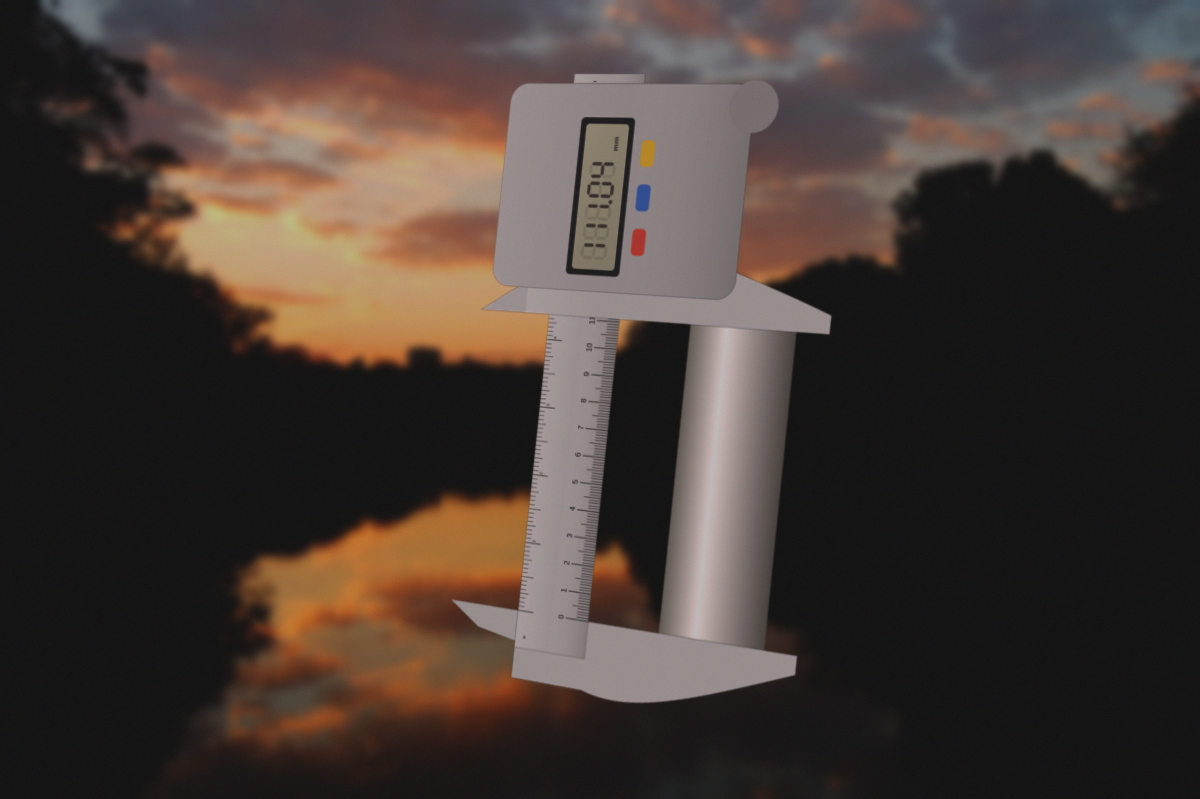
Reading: 111.04 mm
